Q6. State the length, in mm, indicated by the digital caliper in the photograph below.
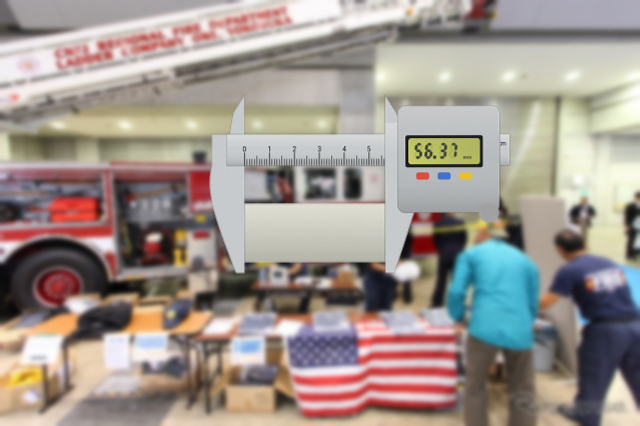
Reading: 56.37 mm
